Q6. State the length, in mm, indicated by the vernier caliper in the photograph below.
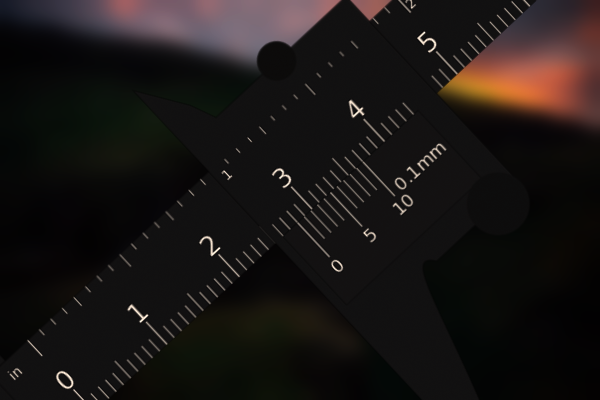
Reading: 28.0 mm
